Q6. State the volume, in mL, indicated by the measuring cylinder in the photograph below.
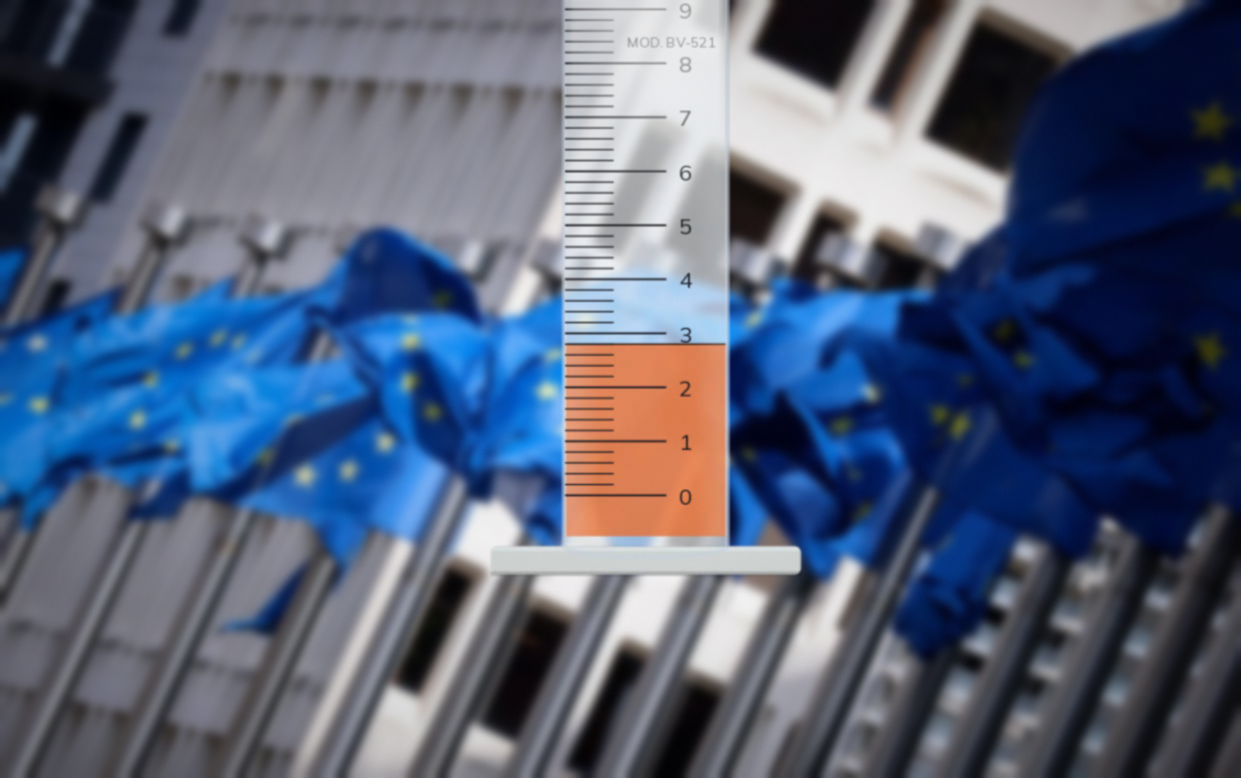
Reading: 2.8 mL
